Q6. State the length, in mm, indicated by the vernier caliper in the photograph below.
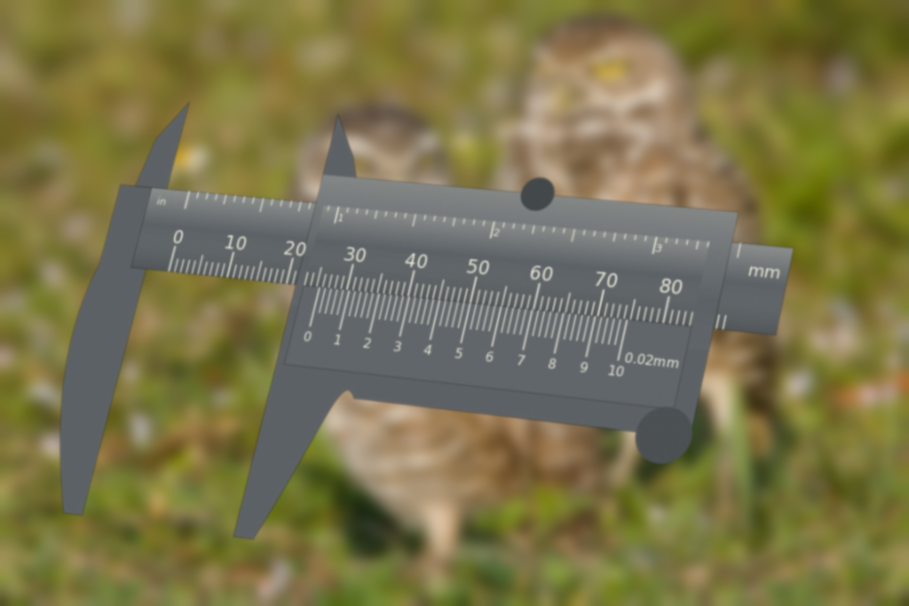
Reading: 25.5 mm
